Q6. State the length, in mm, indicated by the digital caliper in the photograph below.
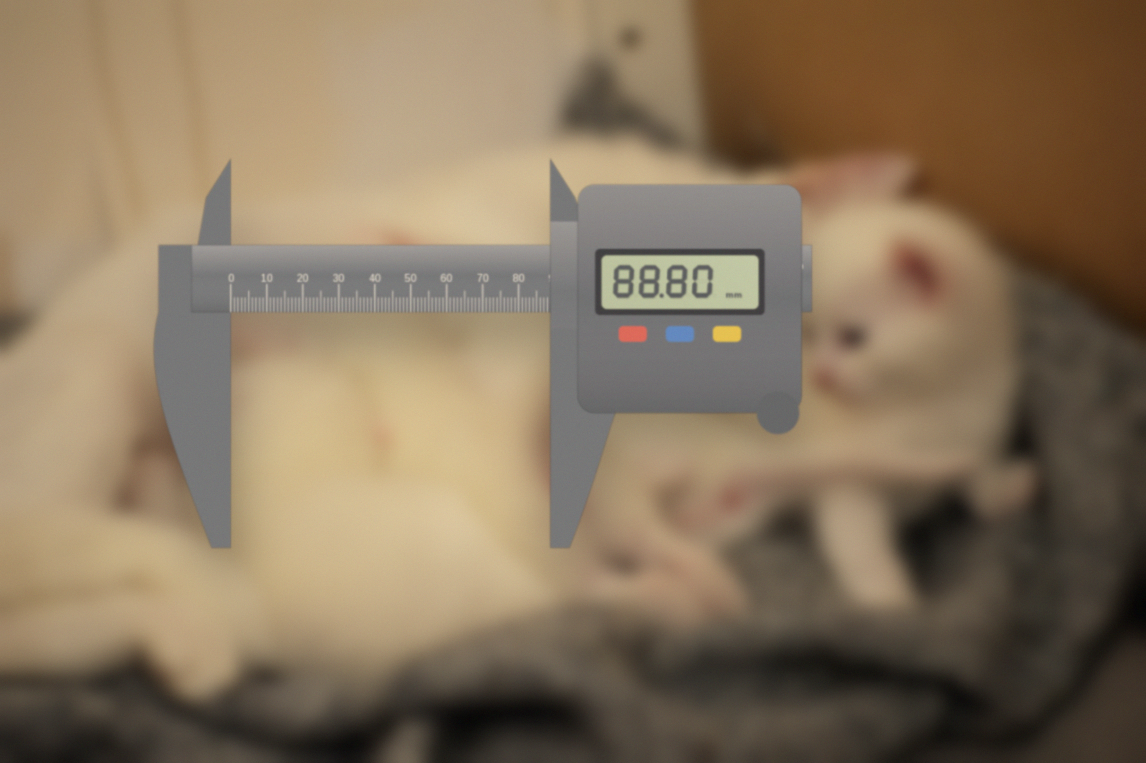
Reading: 88.80 mm
